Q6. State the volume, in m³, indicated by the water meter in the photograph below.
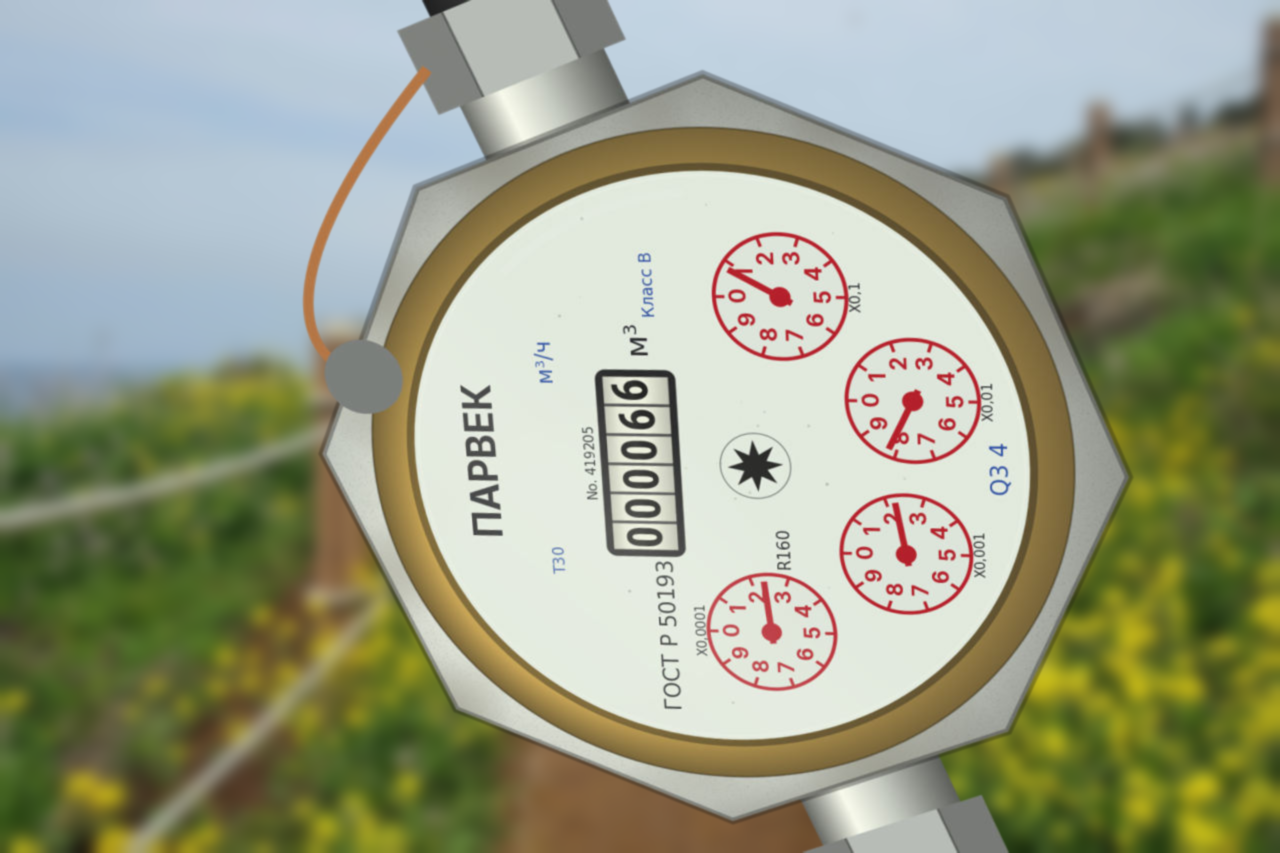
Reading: 66.0822 m³
